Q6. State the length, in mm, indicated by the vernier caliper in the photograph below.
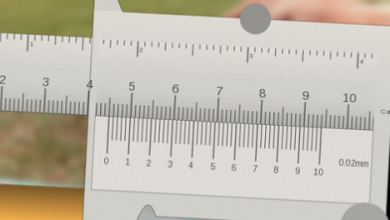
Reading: 45.0 mm
